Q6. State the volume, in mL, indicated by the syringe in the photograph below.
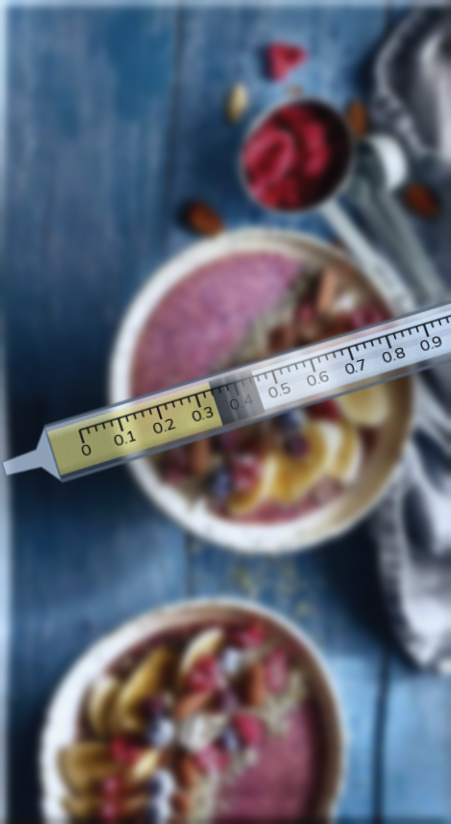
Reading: 0.34 mL
